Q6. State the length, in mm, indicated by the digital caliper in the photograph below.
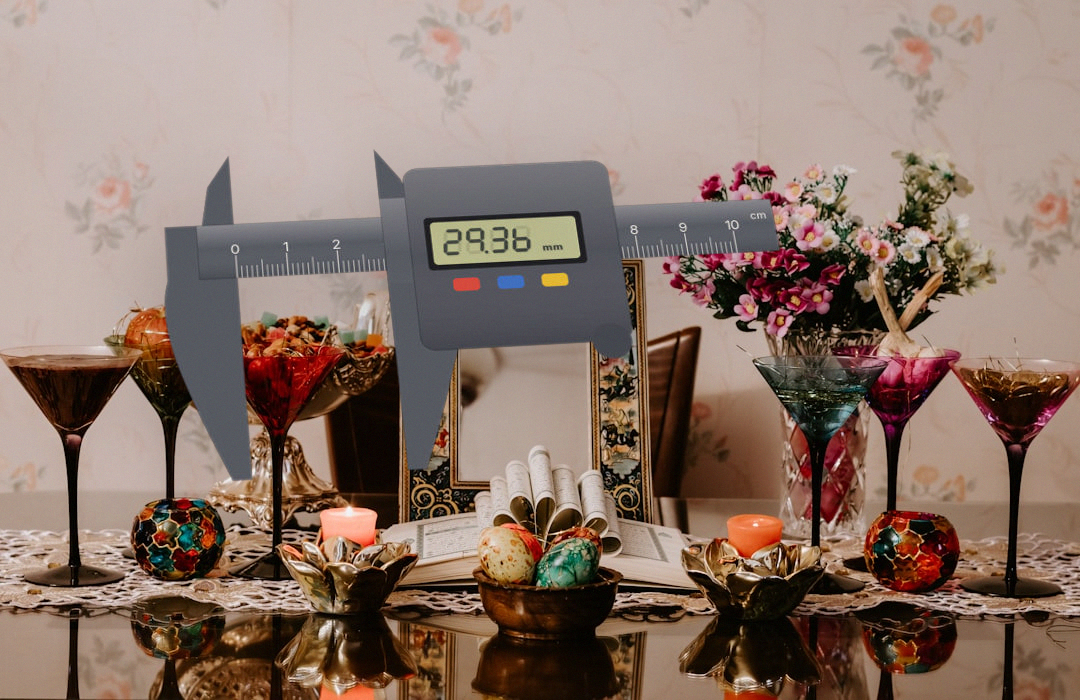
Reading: 29.36 mm
